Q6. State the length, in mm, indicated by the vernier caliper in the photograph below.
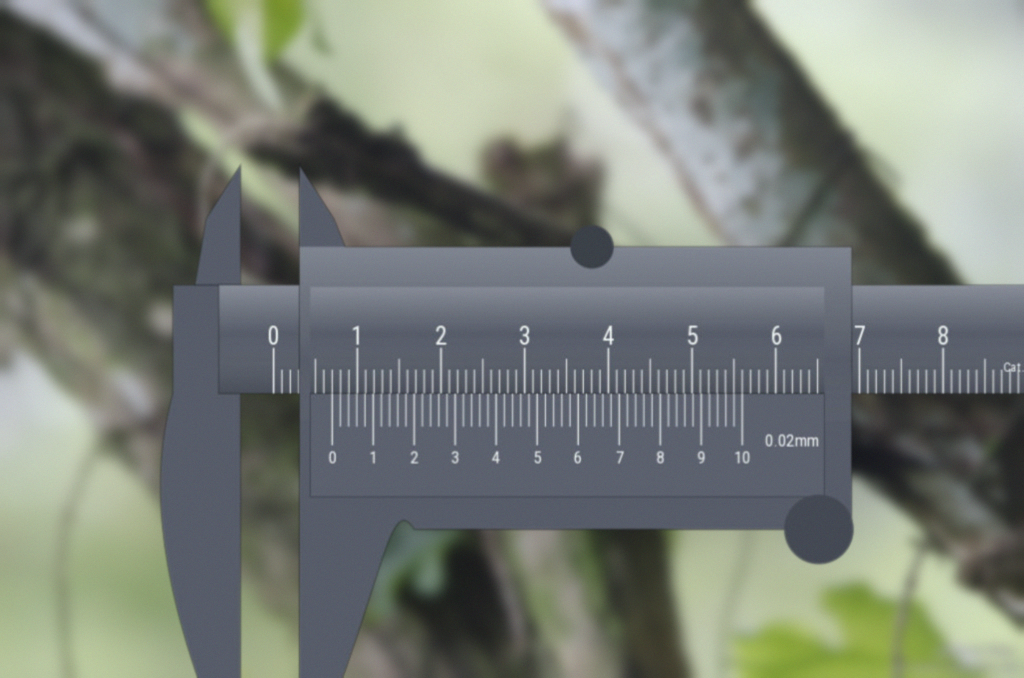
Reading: 7.0 mm
